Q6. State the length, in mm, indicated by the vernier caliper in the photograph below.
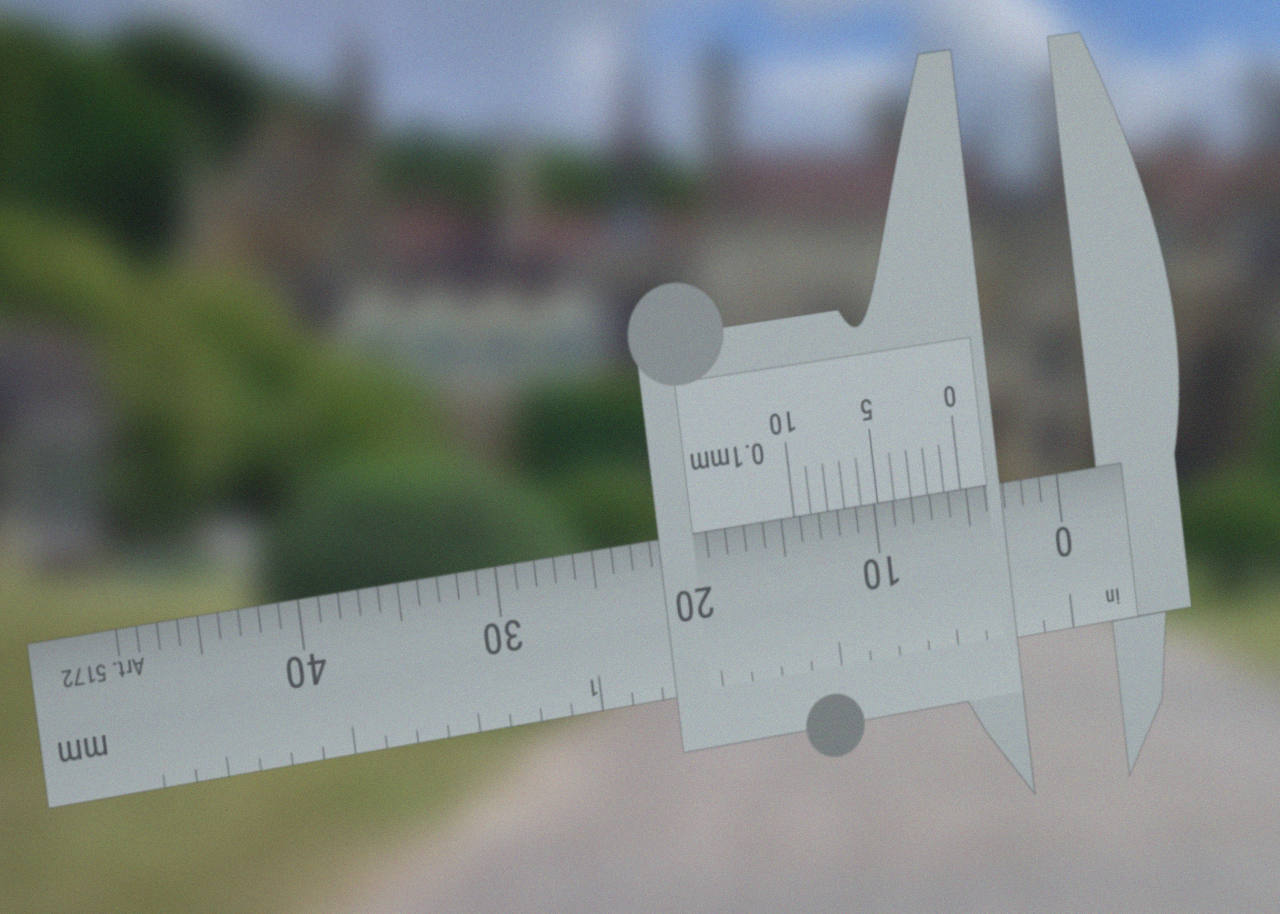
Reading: 5.3 mm
